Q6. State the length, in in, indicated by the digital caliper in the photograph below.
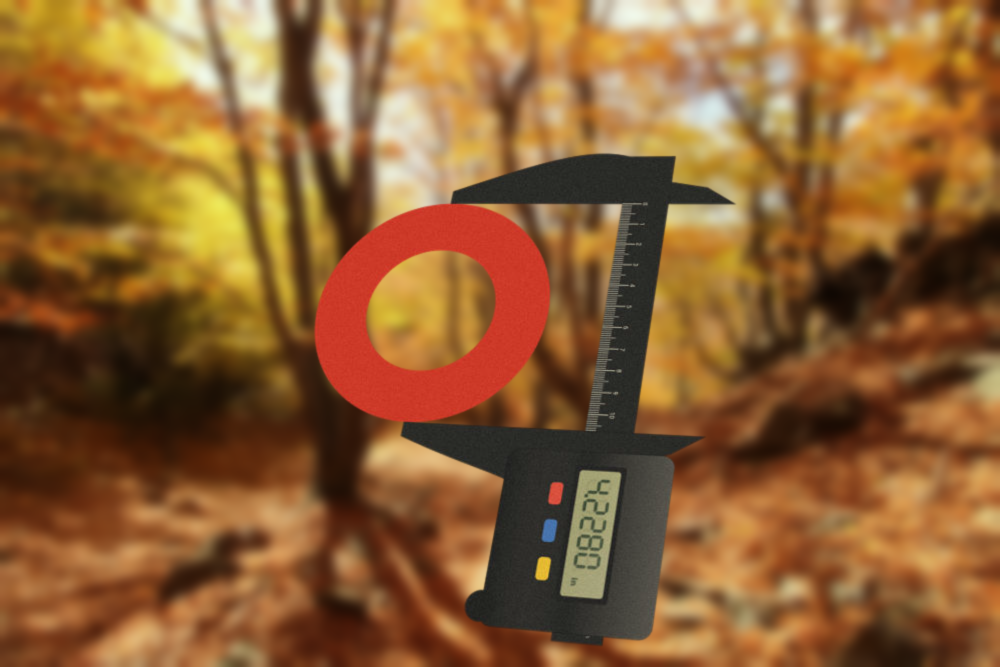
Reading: 4.2280 in
